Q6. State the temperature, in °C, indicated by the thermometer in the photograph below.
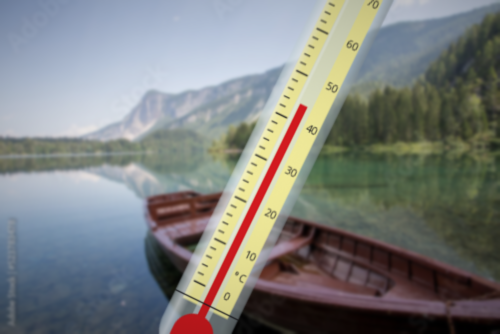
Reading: 44 °C
